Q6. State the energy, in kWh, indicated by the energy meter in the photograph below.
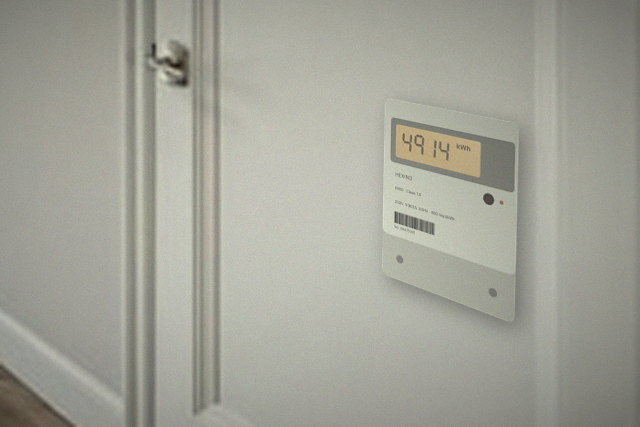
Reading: 4914 kWh
